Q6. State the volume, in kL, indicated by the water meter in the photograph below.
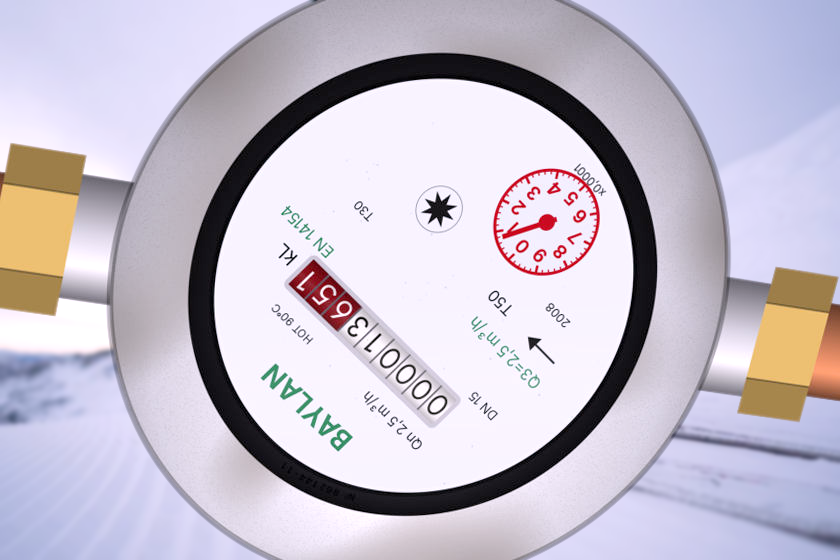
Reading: 13.6510 kL
